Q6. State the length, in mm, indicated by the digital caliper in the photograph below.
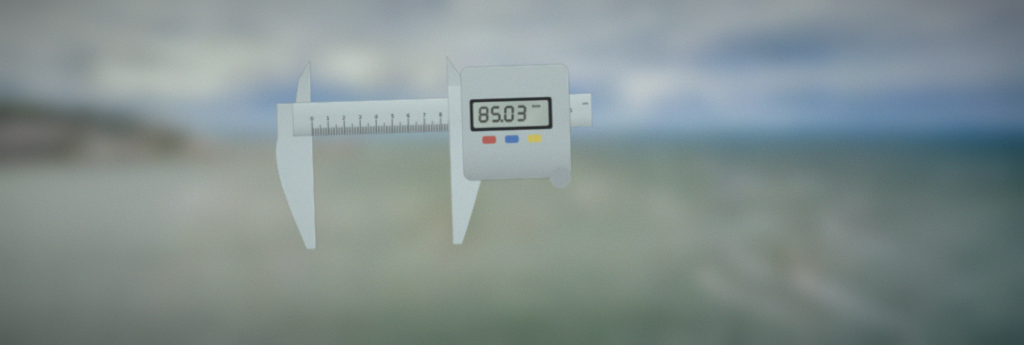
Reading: 85.03 mm
